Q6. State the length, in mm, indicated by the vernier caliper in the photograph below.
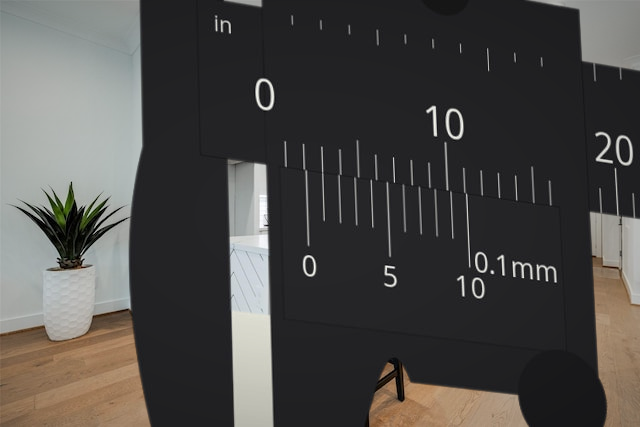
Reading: 2.1 mm
